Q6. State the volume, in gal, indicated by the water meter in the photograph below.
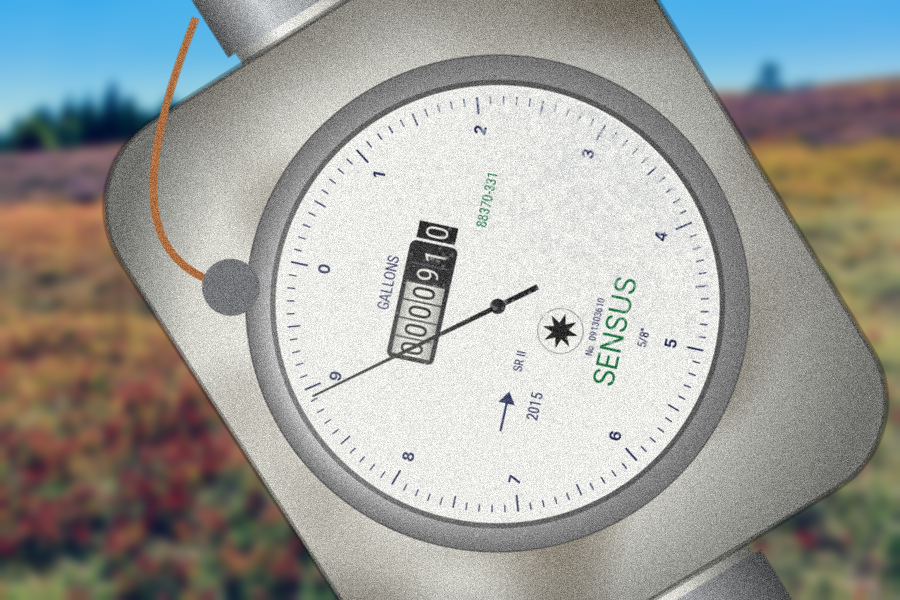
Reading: 908.9 gal
